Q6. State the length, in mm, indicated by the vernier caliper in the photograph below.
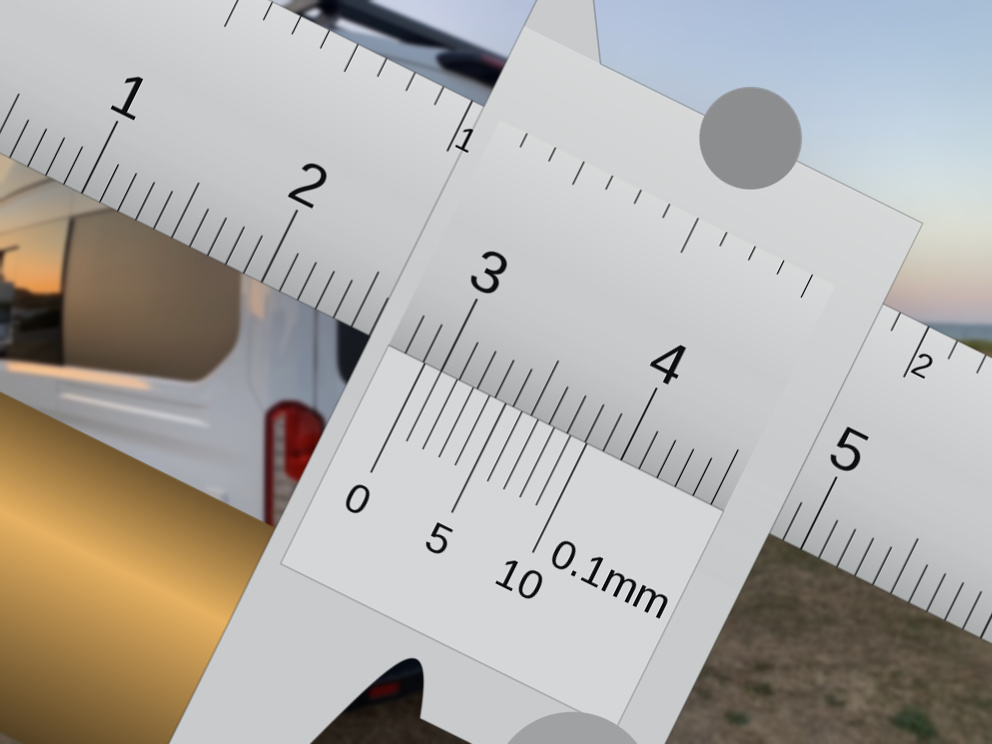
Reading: 29.1 mm
